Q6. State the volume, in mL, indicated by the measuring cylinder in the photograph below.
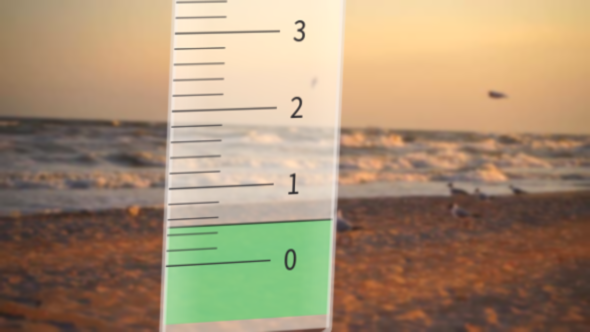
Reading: 0.5 mL
